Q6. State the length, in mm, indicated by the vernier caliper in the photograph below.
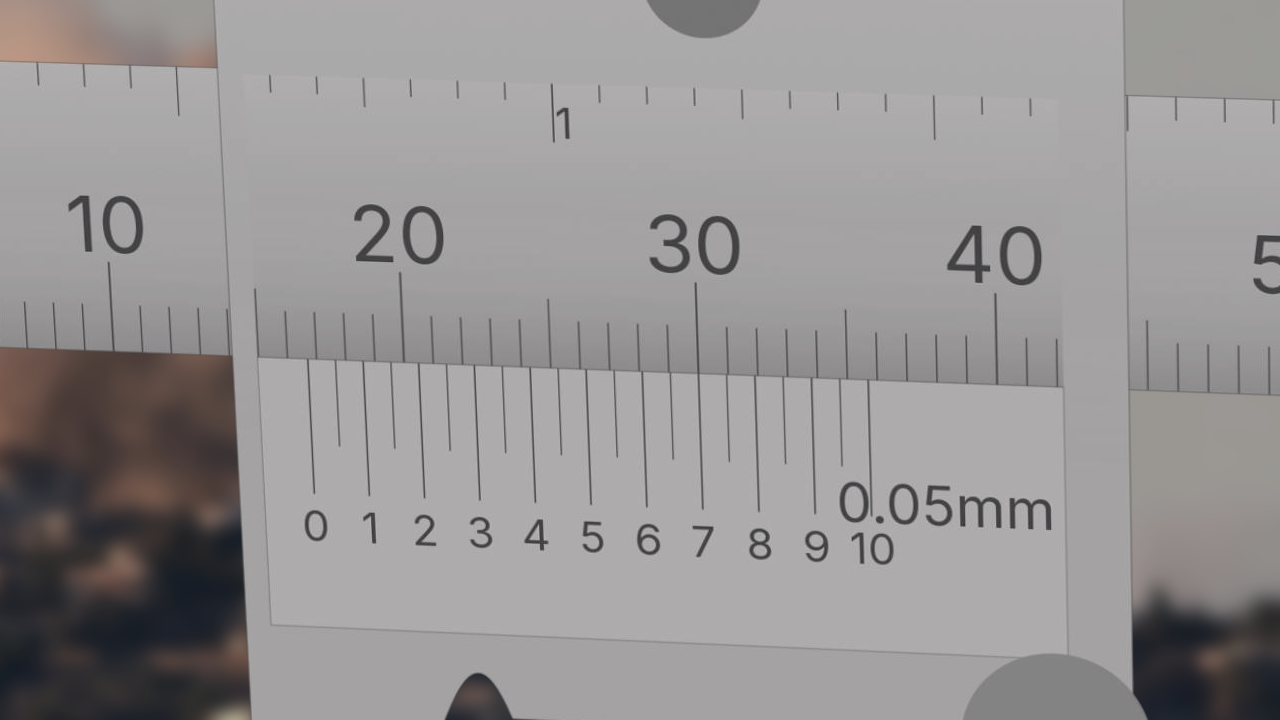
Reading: 16.70 mm
